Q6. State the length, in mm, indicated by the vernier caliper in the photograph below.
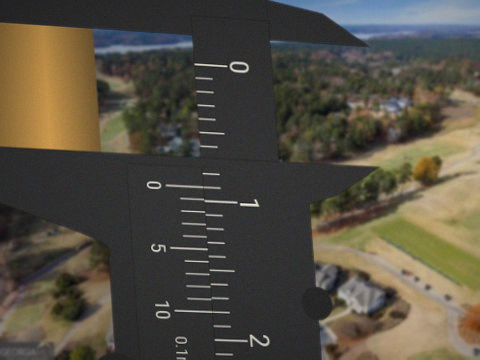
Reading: 9.0 mm
